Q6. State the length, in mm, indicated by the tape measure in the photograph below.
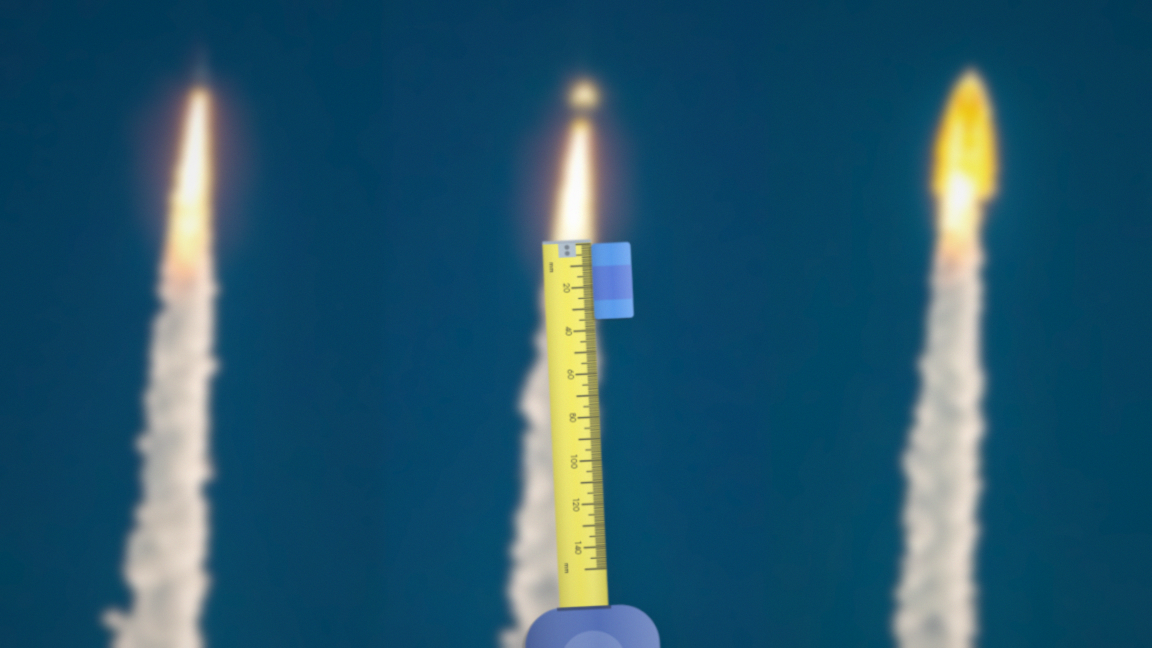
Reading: 35 mm
